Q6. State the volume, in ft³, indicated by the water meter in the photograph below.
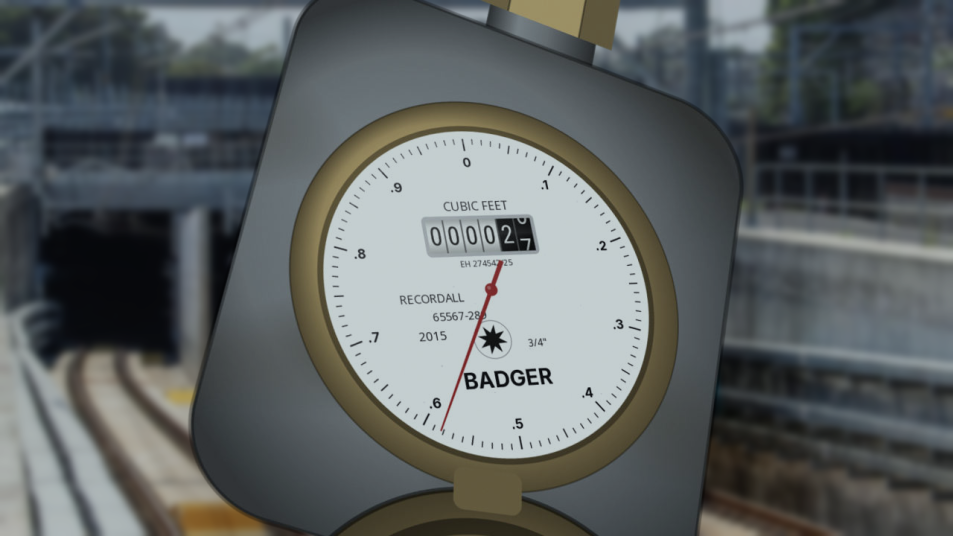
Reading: 26.58 ft³
